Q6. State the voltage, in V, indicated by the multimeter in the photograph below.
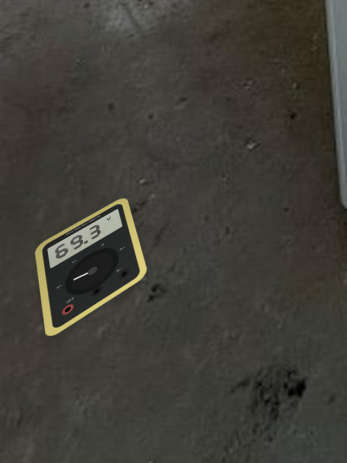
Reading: 69.3 V
